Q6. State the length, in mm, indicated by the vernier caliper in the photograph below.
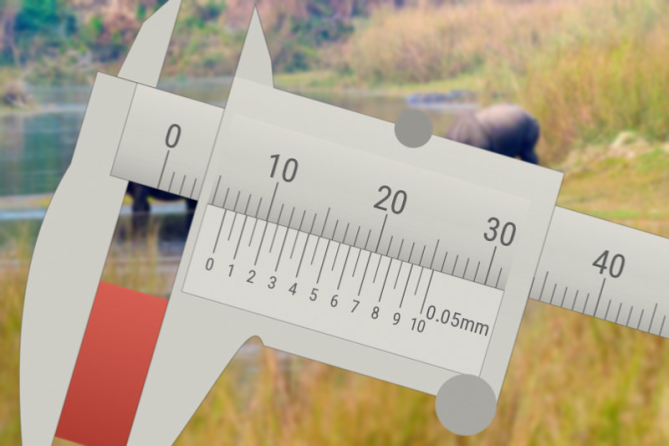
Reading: 6.3 mm
